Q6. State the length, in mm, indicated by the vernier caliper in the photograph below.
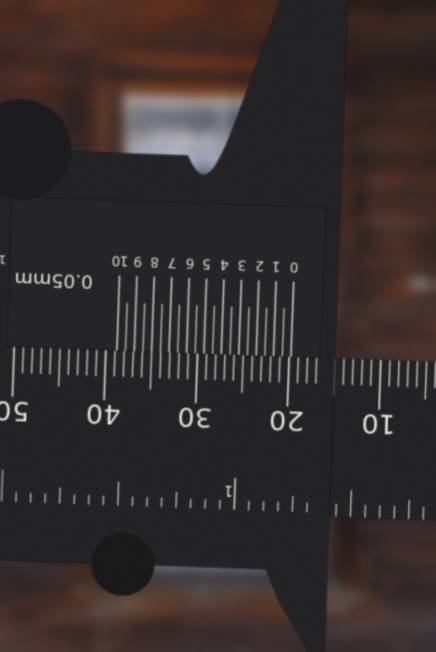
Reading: 19.8 mm
